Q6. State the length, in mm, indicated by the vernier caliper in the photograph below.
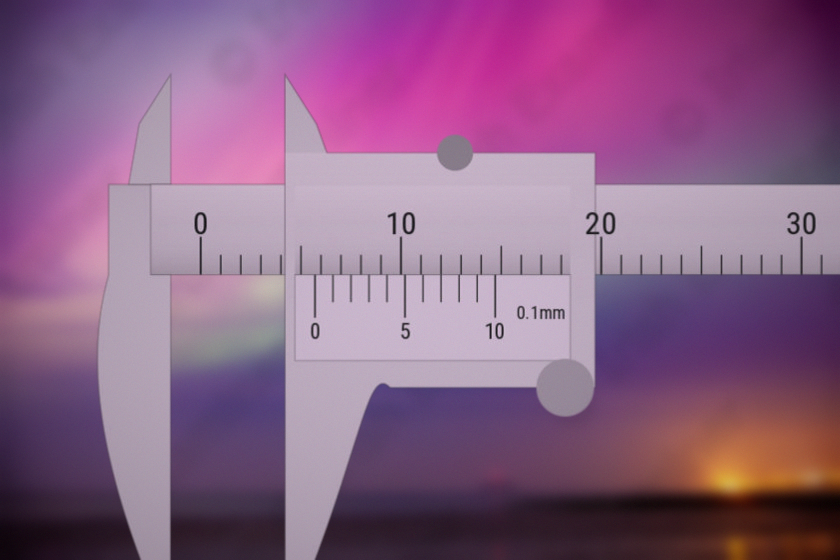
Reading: 5.7 mm
